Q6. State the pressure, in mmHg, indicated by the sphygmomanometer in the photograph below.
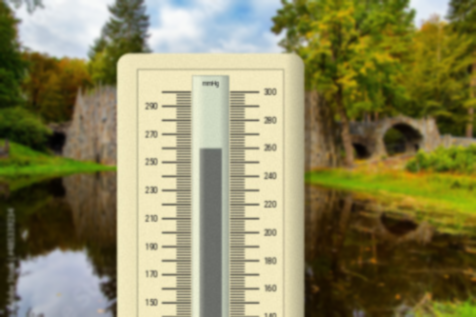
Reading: 260 mmHg
